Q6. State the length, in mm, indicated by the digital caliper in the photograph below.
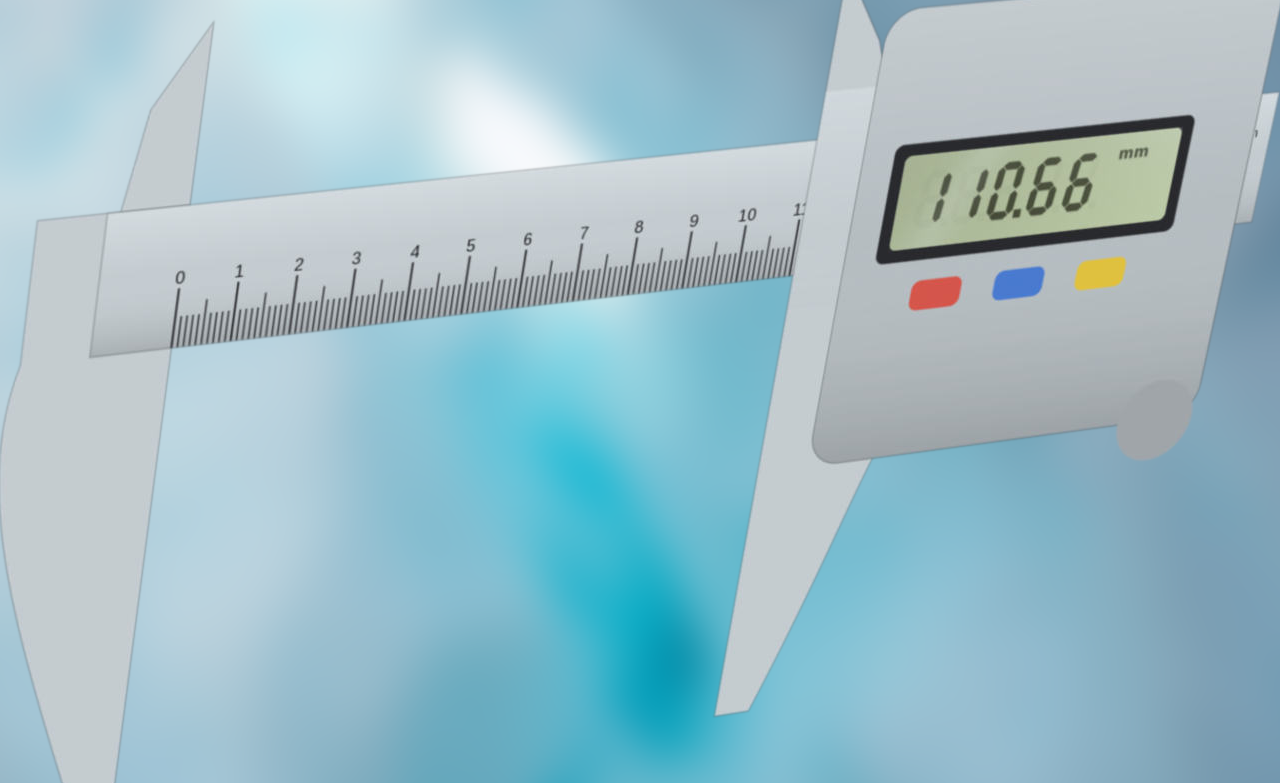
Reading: 110.66 mm
